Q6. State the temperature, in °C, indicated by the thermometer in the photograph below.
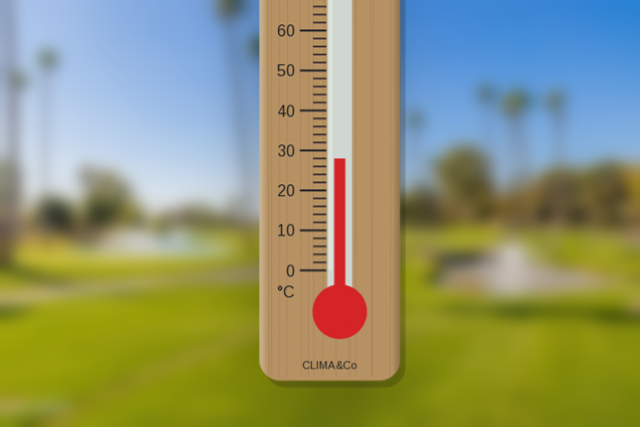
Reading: 28 °C
